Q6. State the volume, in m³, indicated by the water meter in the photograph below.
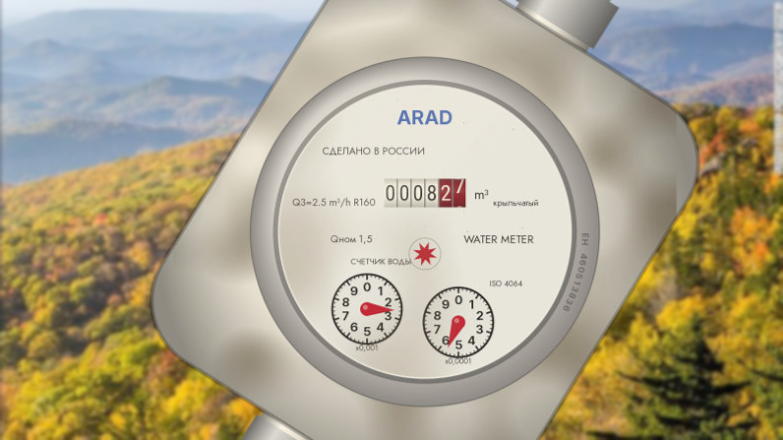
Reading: 8.2725 m³
